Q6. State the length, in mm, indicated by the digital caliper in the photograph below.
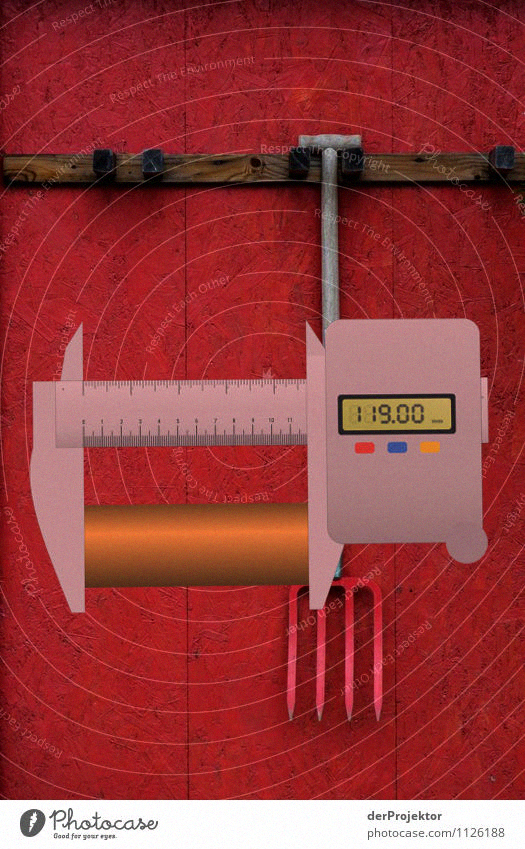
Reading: 119.00 mm
